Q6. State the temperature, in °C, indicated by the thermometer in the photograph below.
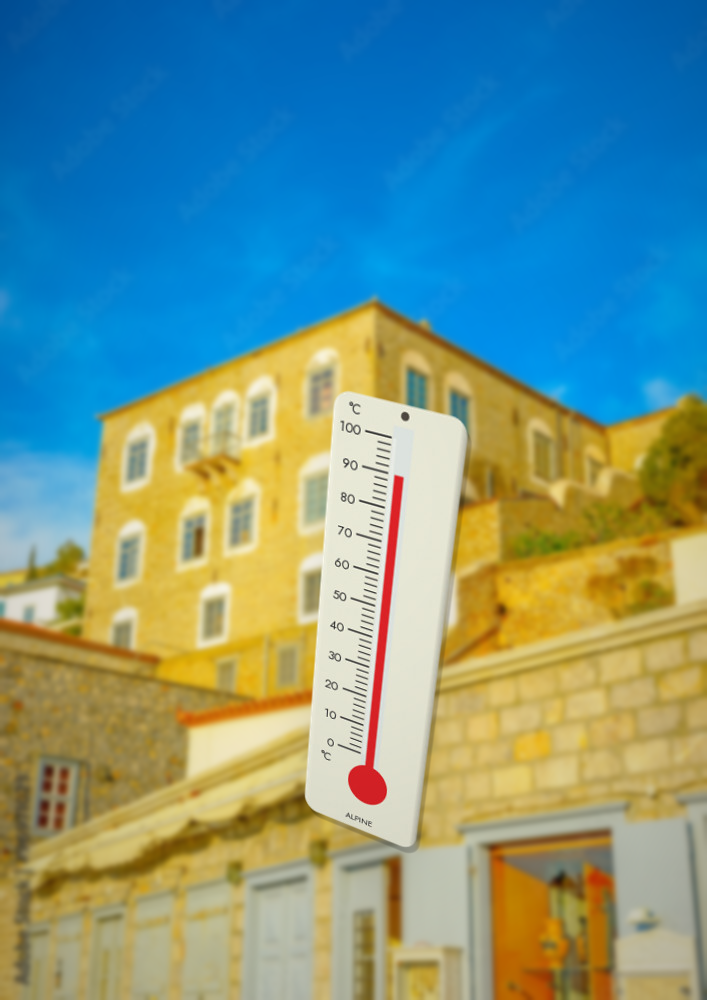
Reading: 90 °C
